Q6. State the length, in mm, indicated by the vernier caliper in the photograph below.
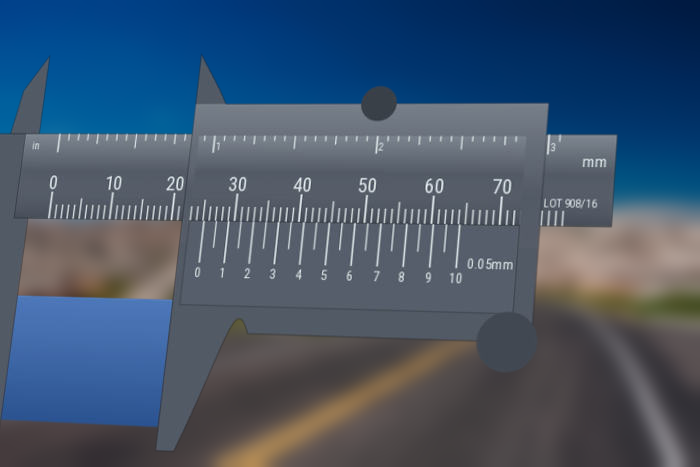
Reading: 25.2 mm
